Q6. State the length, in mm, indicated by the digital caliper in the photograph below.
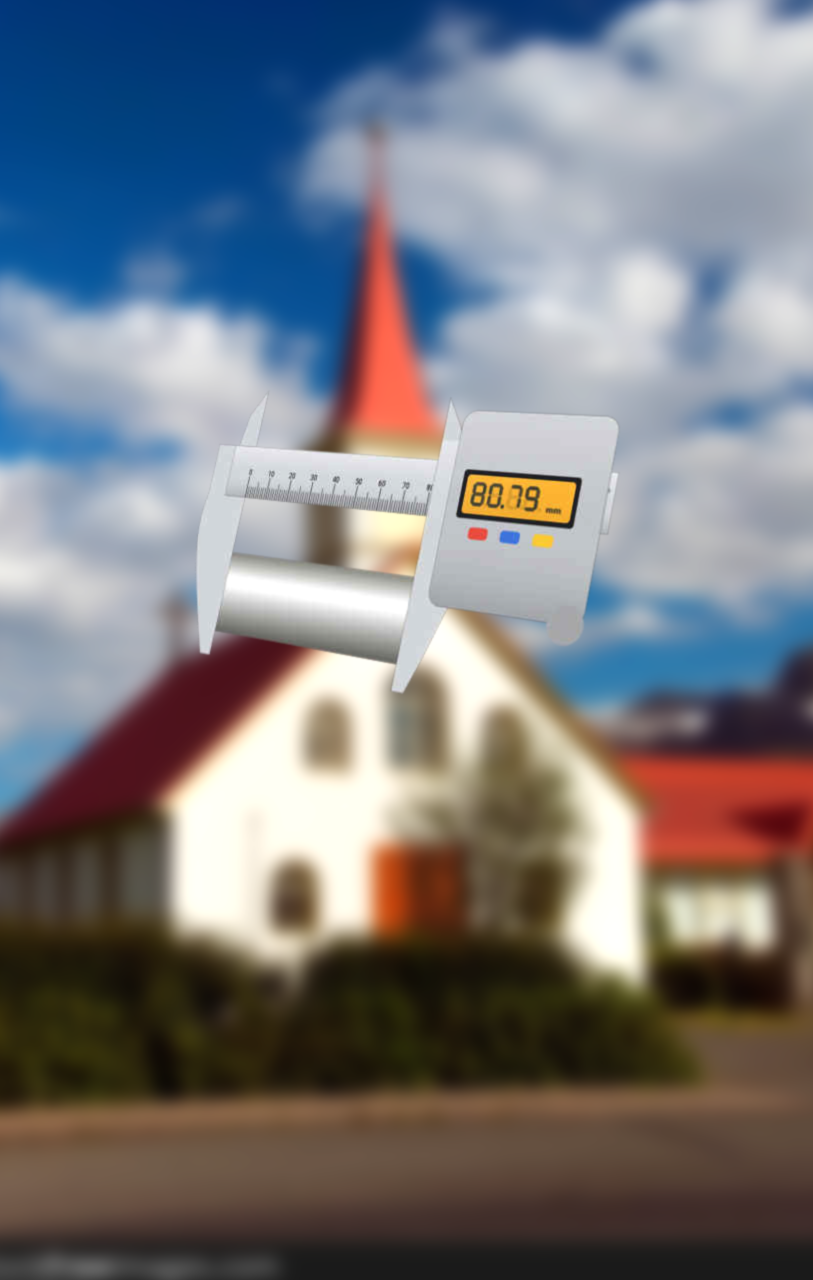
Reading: 80.79 mm
